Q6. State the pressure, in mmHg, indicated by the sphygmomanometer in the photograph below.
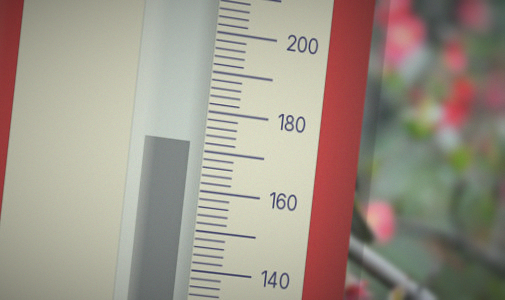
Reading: 172 mmHg
